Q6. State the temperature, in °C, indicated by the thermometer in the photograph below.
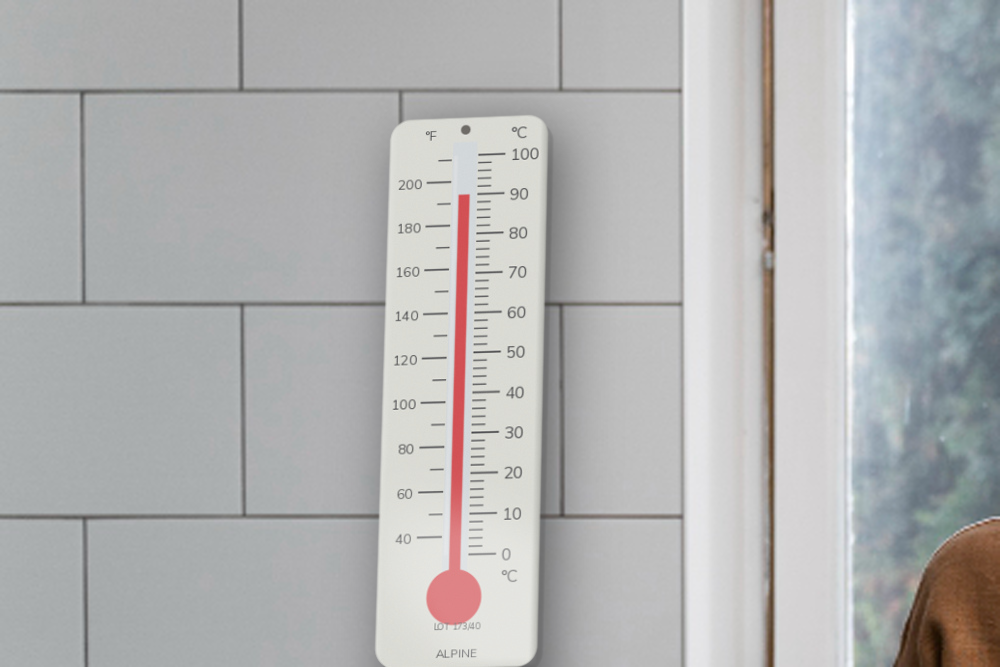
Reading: 90 °C
